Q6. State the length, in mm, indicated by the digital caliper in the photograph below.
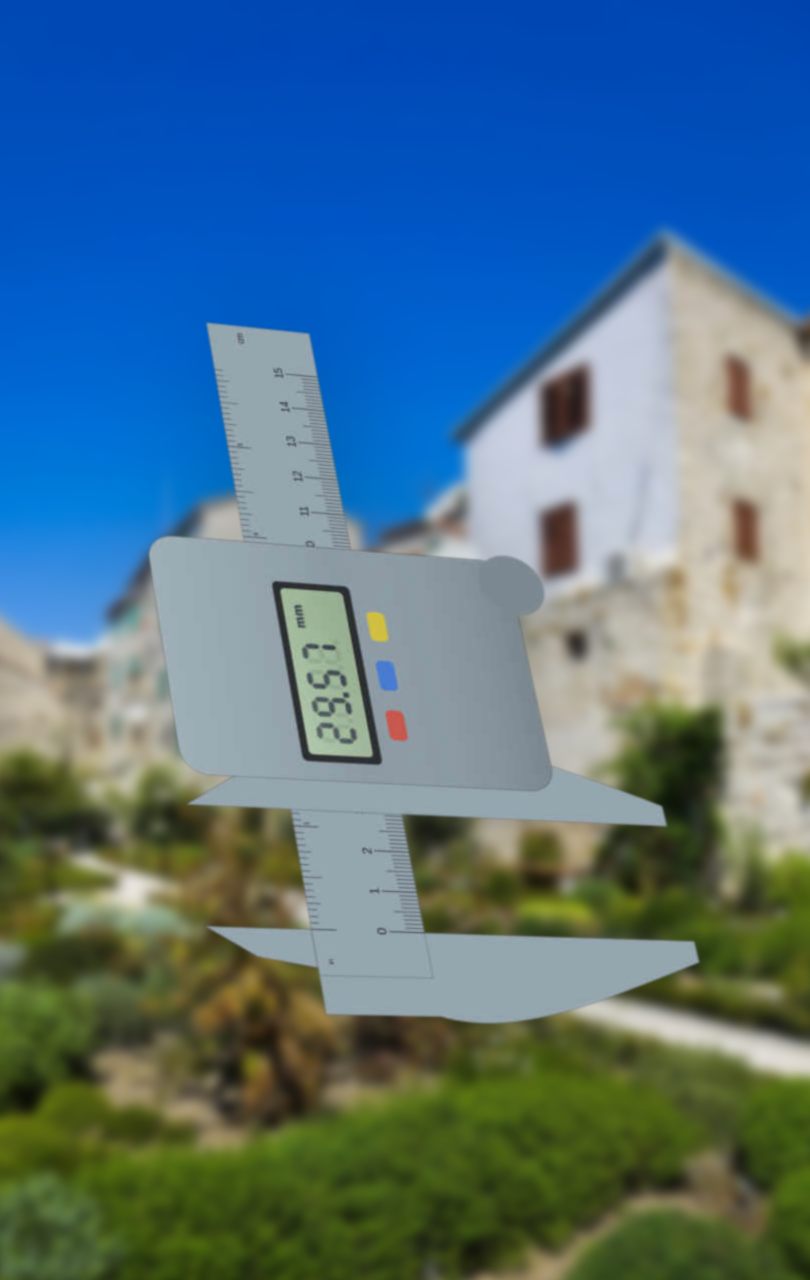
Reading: 29.57 mm
